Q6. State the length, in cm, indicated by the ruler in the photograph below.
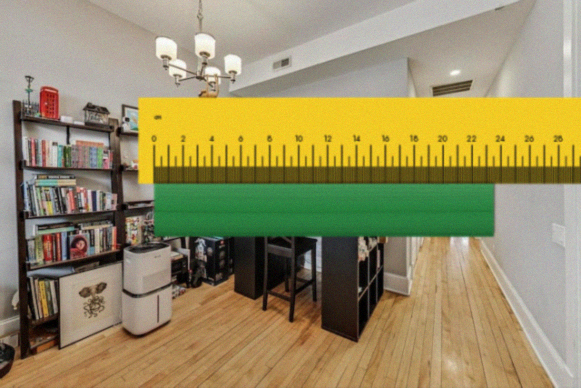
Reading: 23.5 cm
